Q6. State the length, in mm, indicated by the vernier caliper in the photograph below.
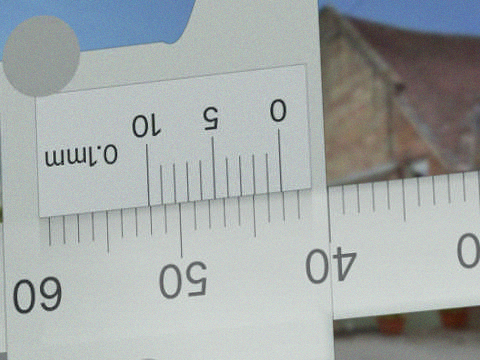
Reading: 43.1 mm
